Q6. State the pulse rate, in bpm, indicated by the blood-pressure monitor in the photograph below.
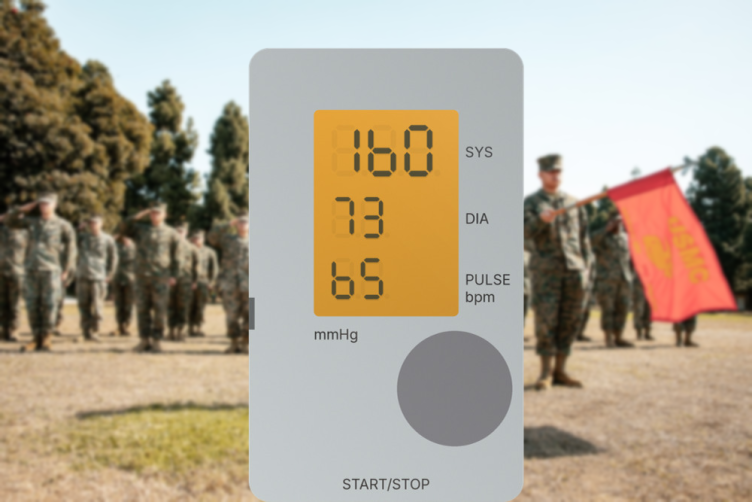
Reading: 65 bpm
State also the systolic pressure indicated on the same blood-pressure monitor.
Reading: 160 mmHg
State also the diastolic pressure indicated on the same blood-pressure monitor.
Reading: 73 mmHg
